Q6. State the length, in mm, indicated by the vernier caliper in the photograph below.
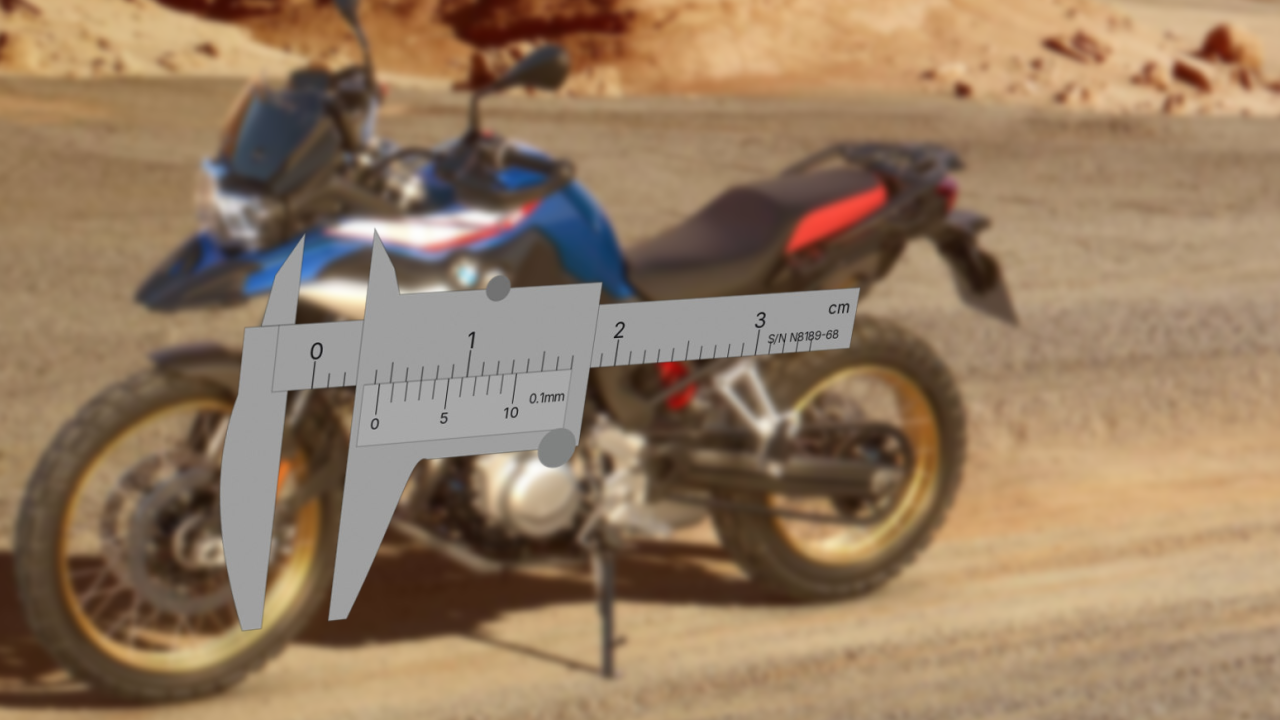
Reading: 4.3 mm
